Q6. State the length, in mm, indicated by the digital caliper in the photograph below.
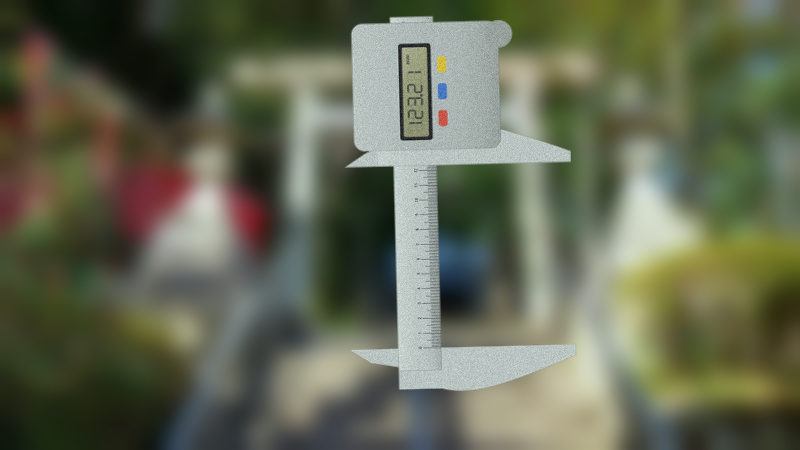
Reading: 123.21 mm
